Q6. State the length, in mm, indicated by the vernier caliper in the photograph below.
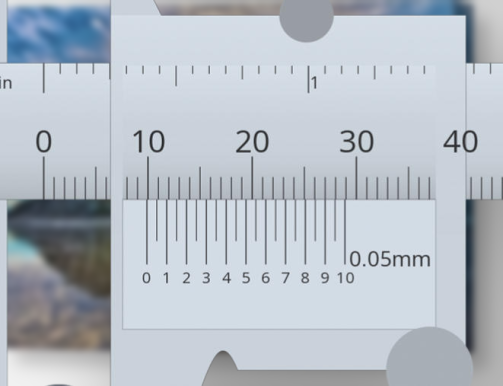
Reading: 9.9 mm
